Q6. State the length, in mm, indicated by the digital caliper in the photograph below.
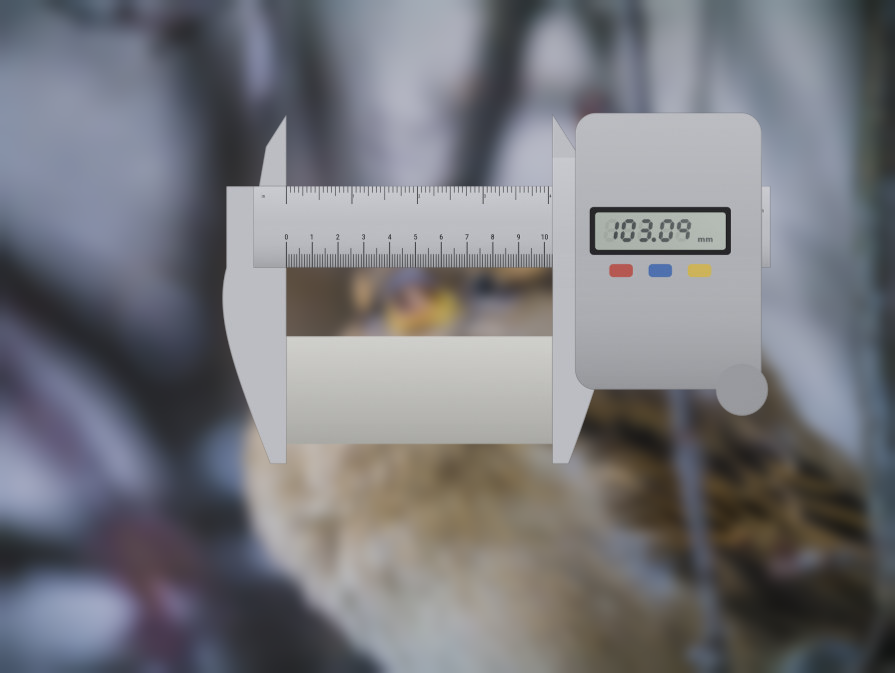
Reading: 103.09 mm
